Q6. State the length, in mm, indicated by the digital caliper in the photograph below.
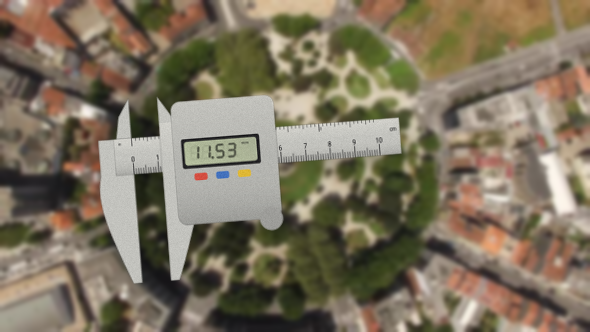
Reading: 11.53 mm
